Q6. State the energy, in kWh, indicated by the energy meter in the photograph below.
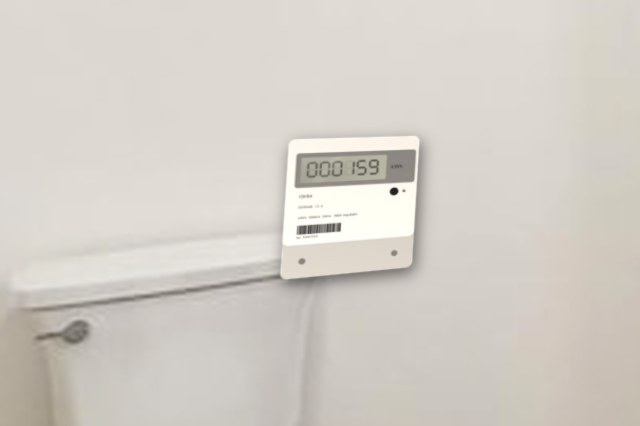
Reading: 159 kWh
